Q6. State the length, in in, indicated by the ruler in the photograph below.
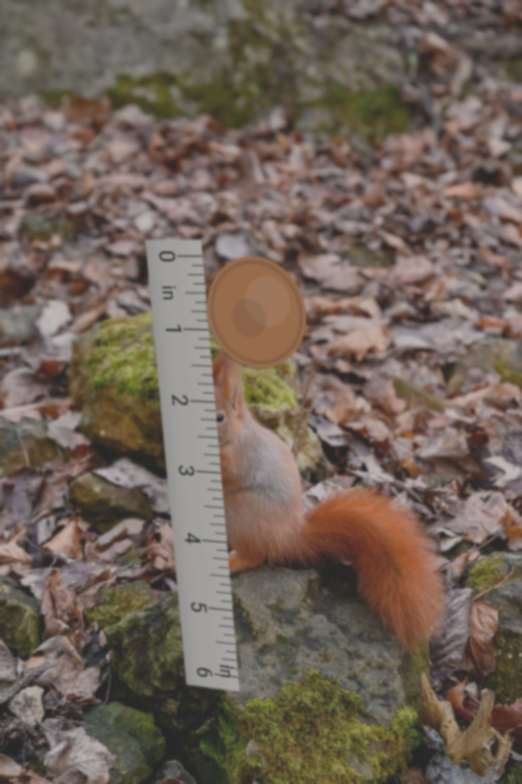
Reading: 1.5 in
